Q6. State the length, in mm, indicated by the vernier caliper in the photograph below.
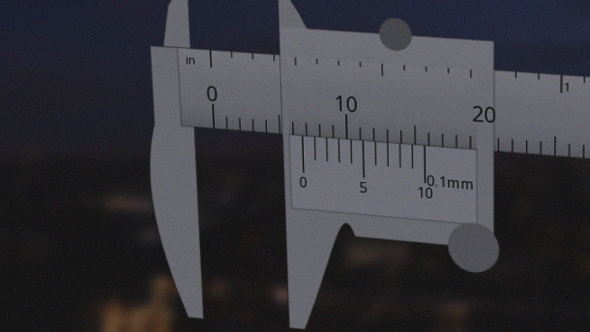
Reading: 6.7 mm
